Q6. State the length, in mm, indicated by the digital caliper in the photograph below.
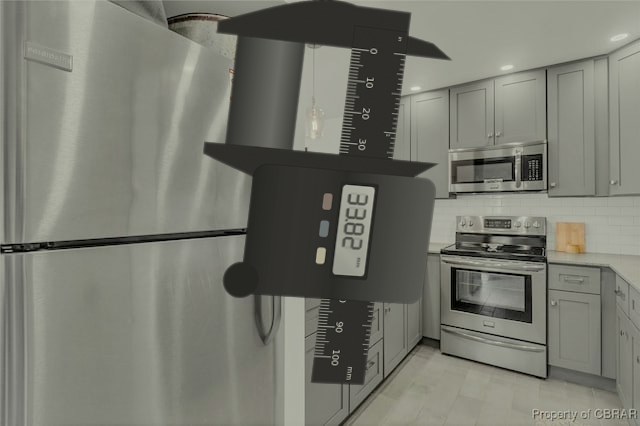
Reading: 33.82 mm
